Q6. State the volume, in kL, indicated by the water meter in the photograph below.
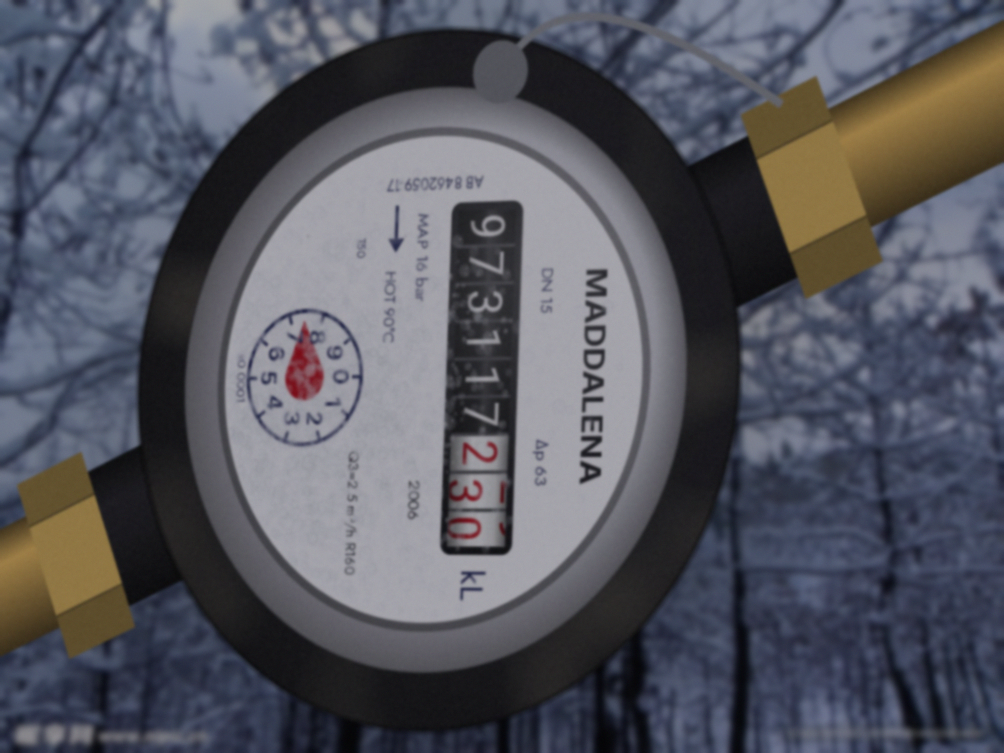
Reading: 973117.2297 kL
